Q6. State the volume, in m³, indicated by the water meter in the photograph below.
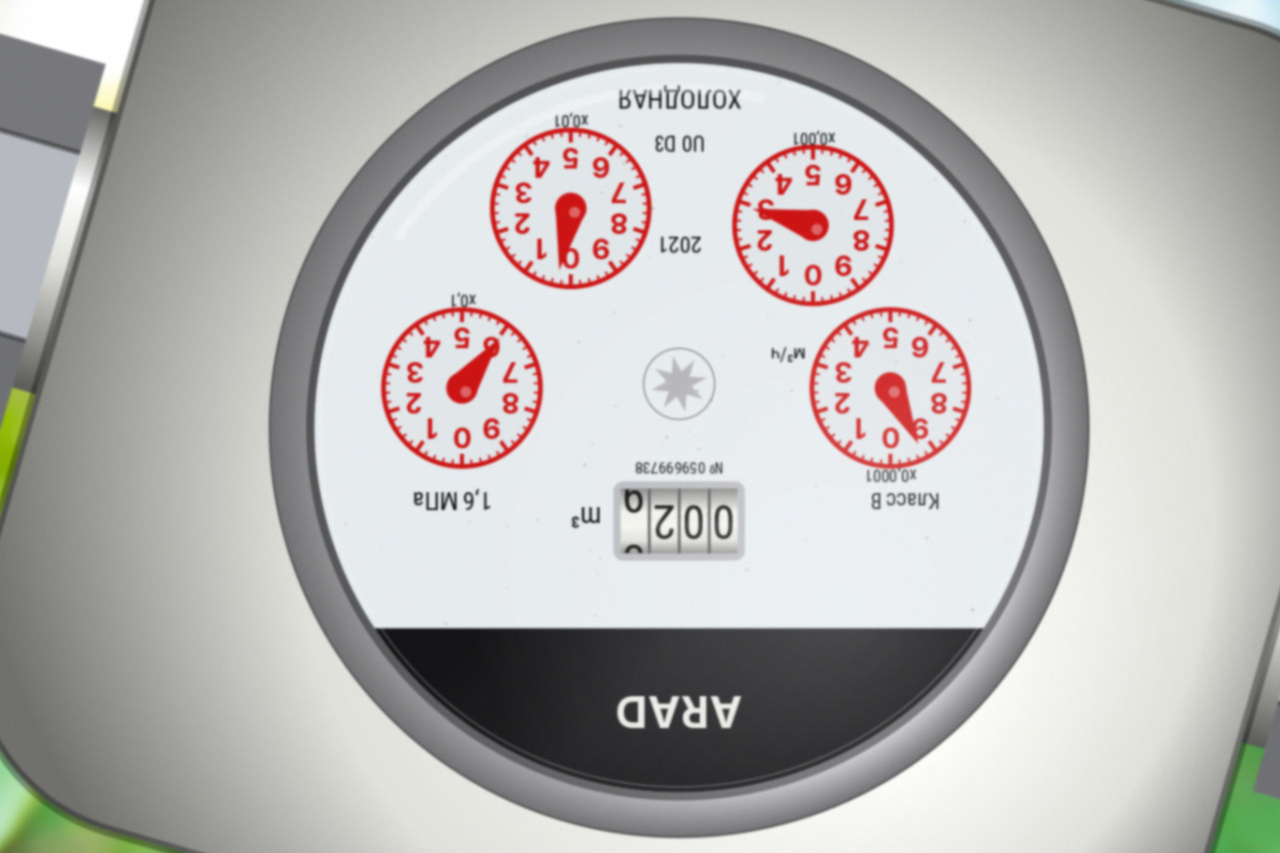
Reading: 28.6029 m³
